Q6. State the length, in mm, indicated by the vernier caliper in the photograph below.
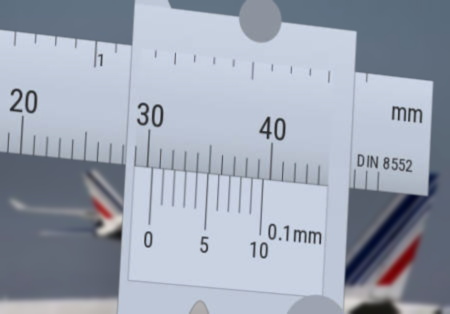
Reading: 30.4 mm
